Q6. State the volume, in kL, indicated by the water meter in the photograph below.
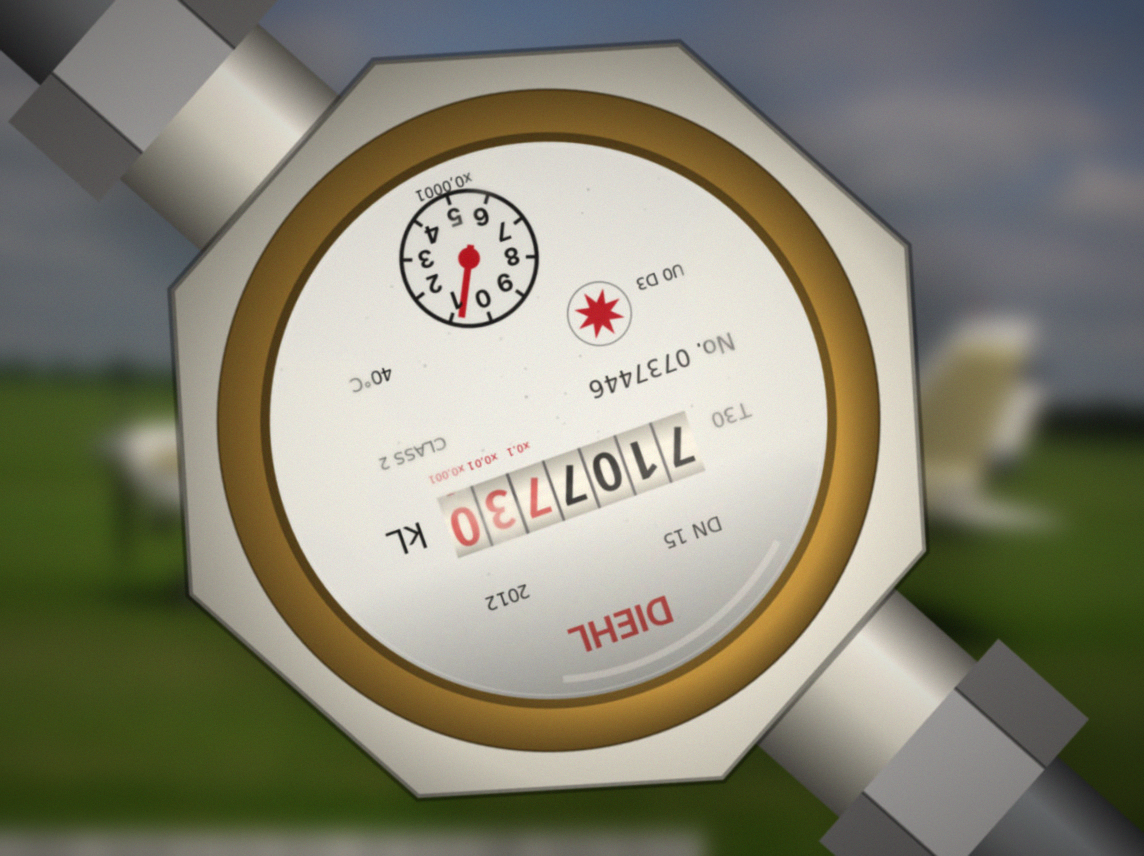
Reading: 7107.7300 kL
